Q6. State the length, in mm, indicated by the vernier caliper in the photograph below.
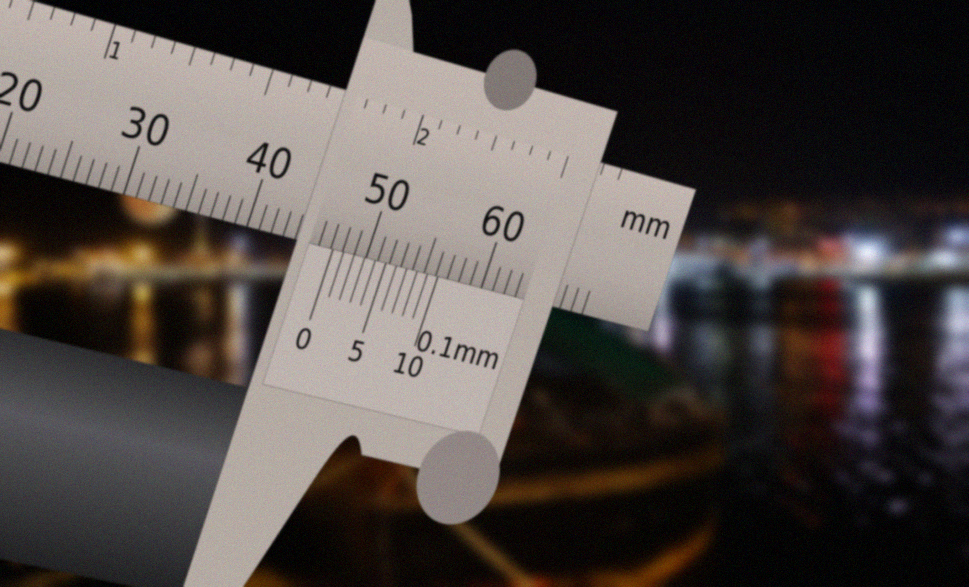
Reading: 47.2 mm
